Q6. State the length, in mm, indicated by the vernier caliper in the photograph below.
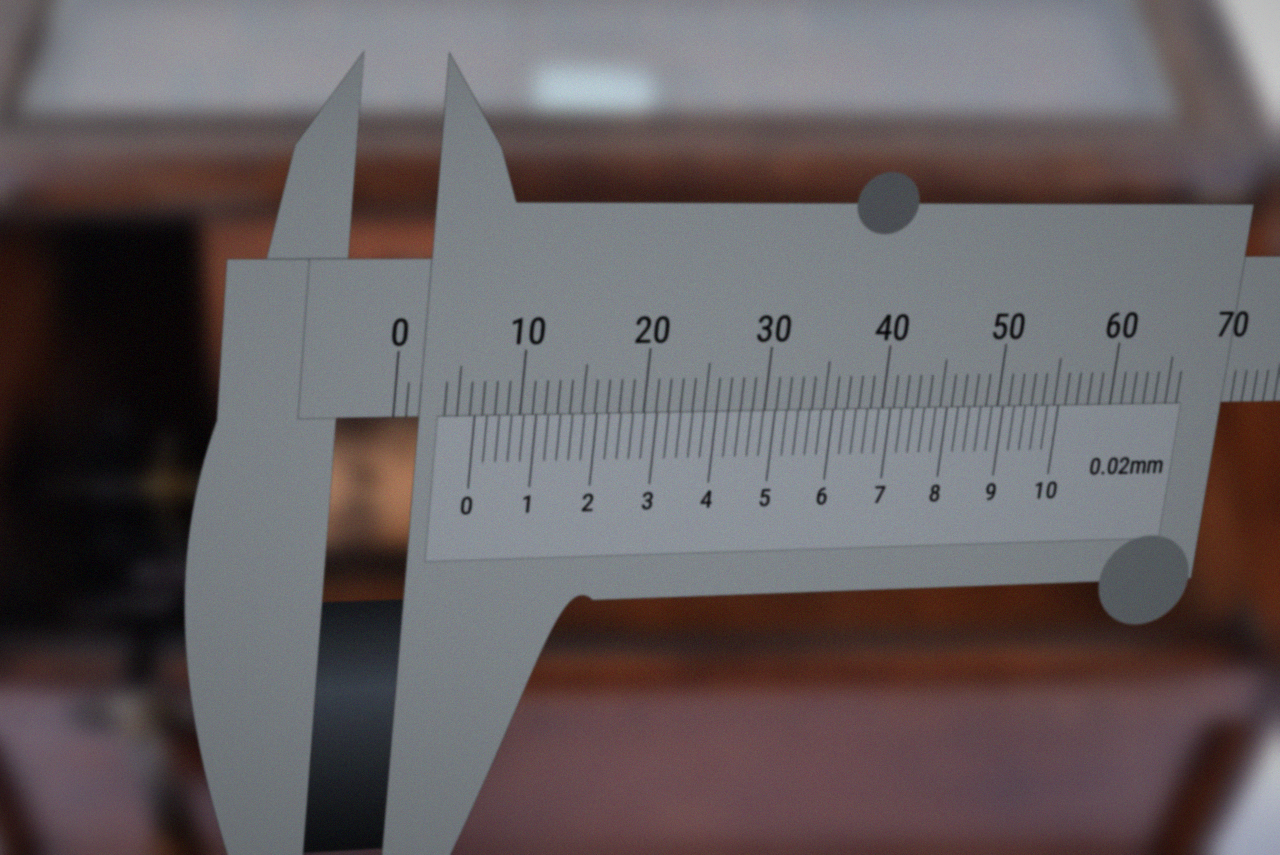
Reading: 6.4 mm
